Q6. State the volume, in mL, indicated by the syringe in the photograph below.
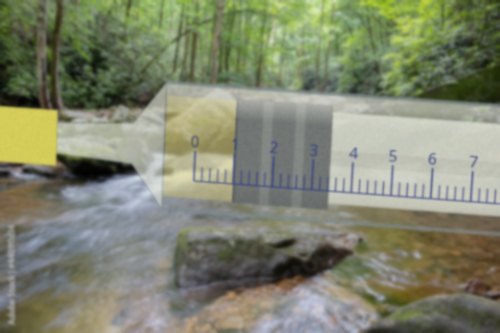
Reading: 1 mL
